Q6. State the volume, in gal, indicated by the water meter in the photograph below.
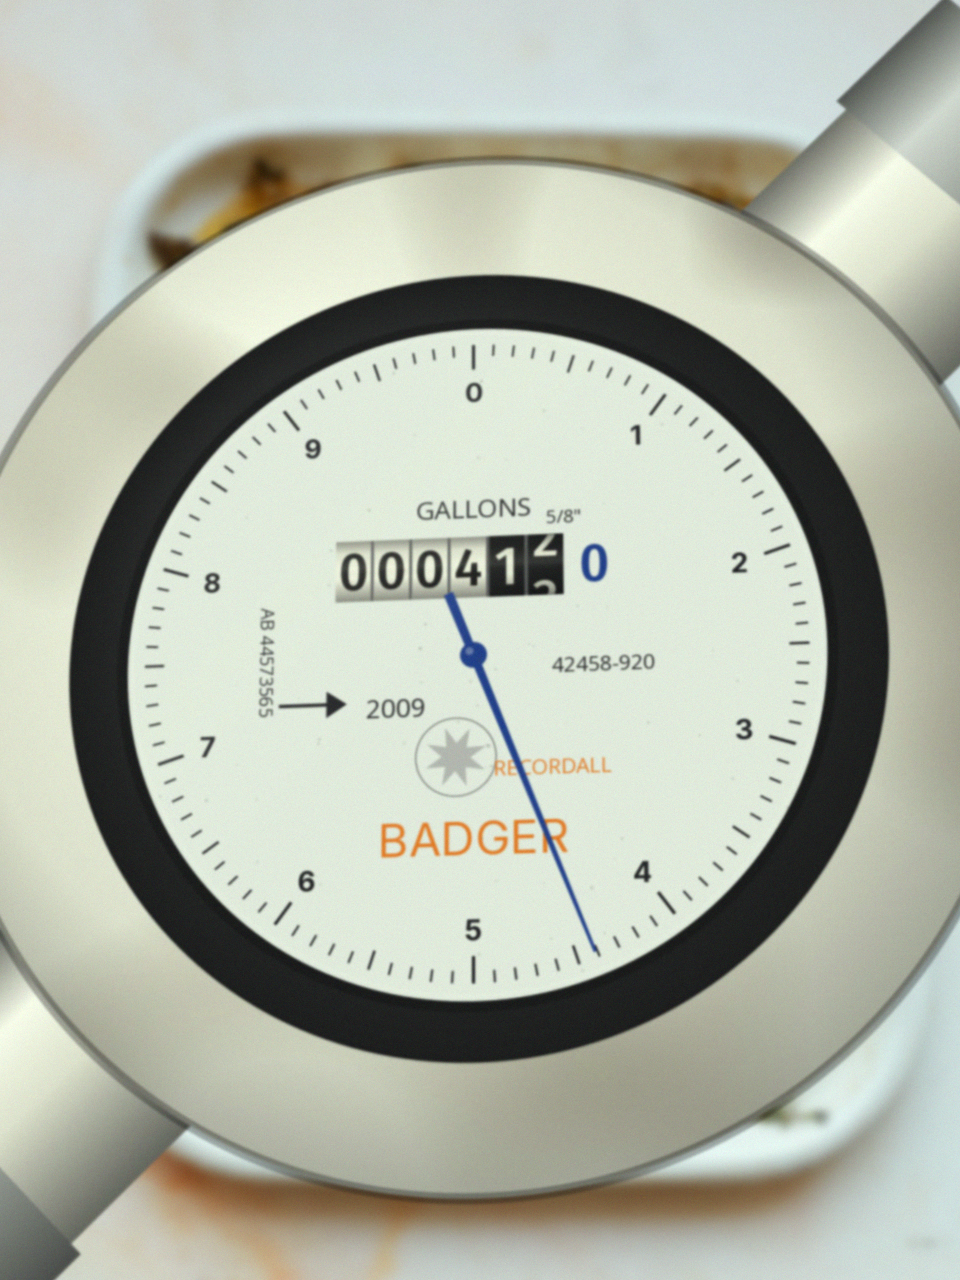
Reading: 4124.4 gal
